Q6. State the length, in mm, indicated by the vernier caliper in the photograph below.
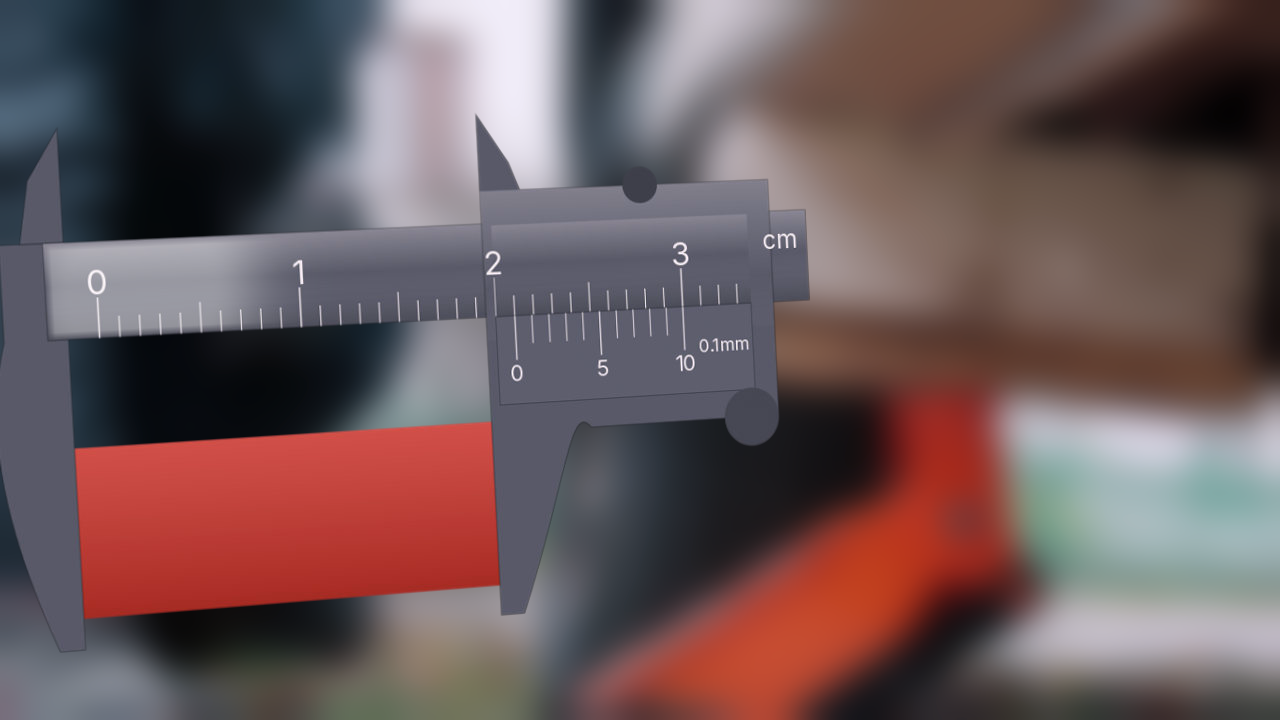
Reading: 21.0 mm
